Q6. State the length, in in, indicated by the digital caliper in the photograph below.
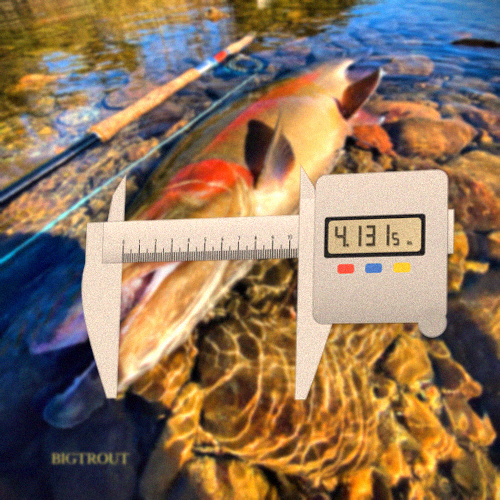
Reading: 4.1315 in
